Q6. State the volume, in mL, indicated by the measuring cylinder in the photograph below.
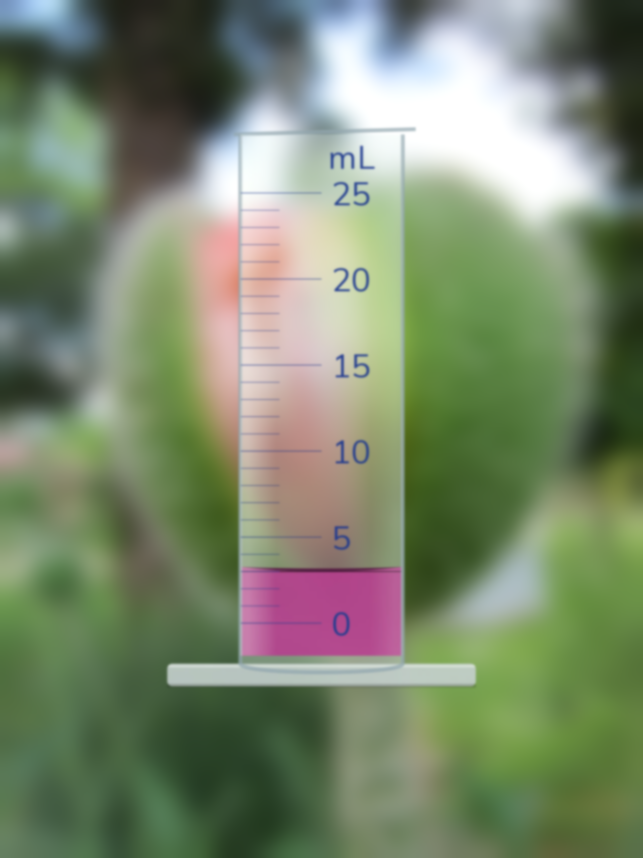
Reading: 3 mL
